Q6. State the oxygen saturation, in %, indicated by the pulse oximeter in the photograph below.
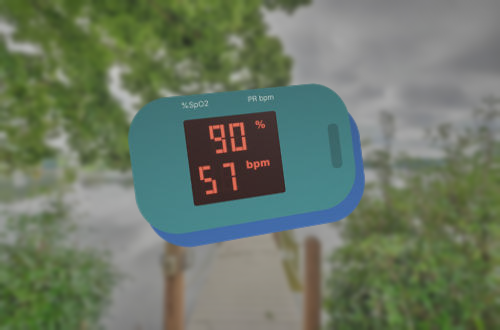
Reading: 90 %
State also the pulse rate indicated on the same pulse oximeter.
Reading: 57 bpm
